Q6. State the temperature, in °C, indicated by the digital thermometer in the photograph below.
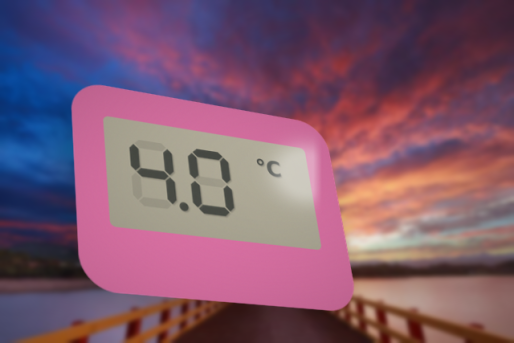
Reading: 4.0 °C
